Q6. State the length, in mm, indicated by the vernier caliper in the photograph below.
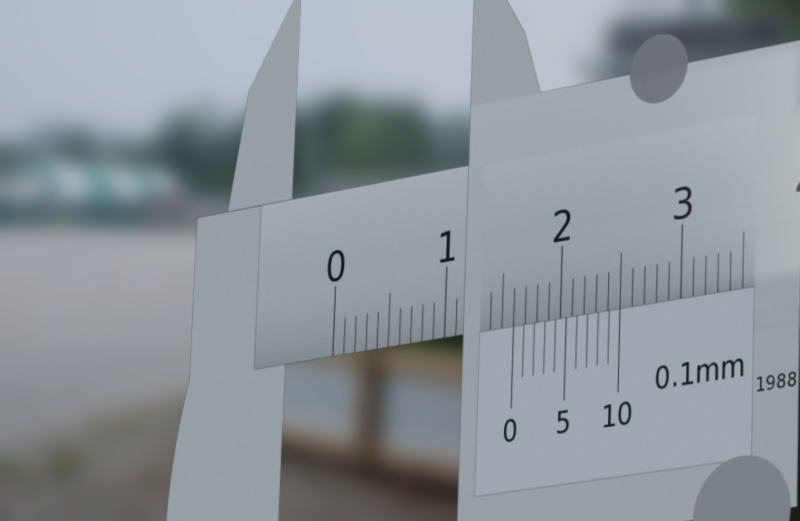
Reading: 16.0 mm
